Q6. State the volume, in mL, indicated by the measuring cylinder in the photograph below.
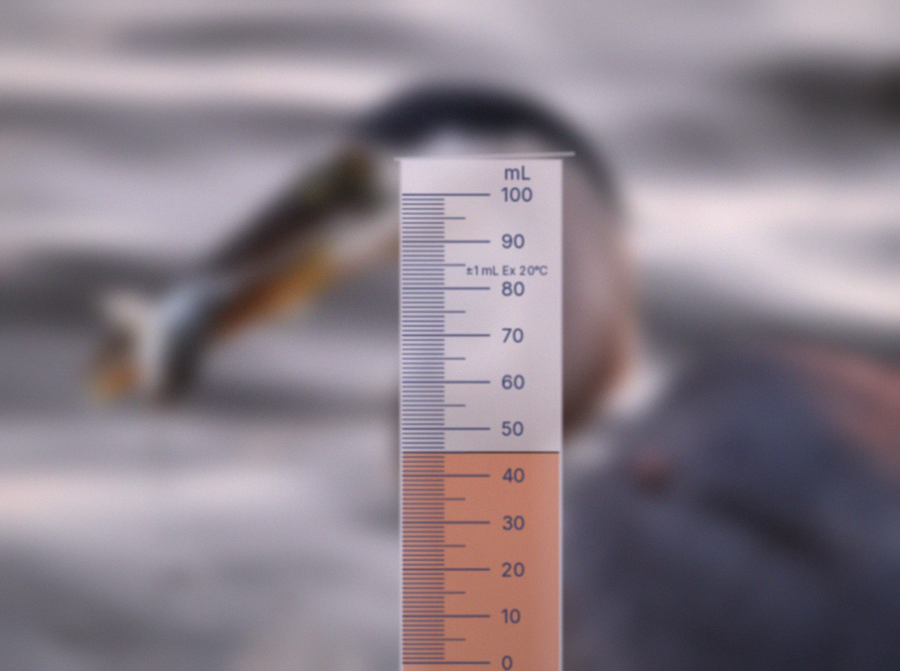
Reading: 45 mL
